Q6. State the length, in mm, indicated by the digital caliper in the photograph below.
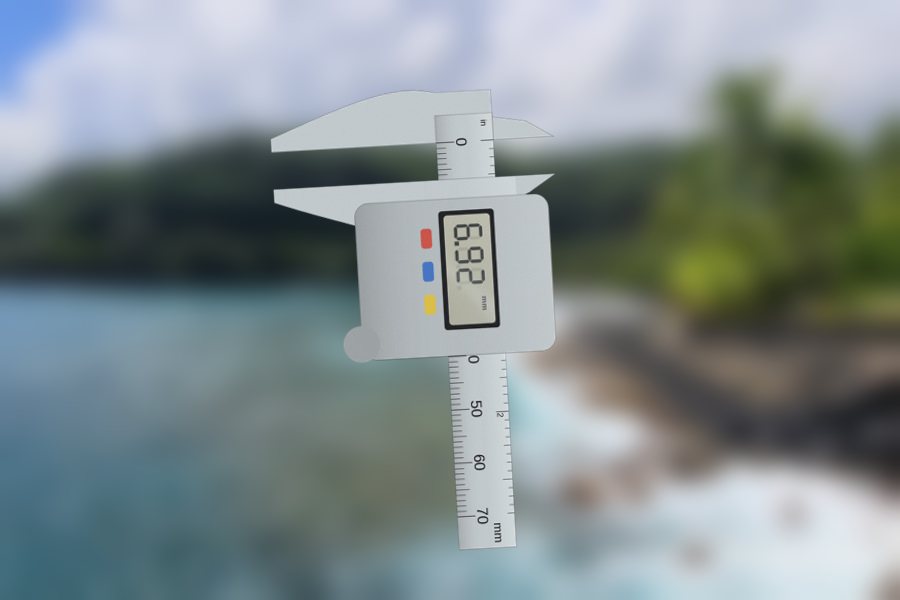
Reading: 6.92 mm
